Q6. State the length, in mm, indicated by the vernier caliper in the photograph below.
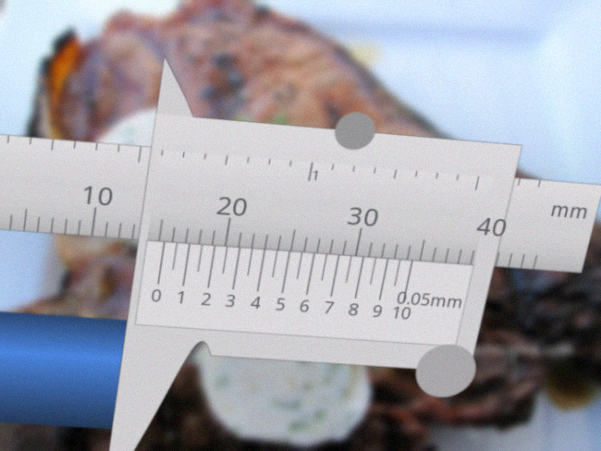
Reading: 15.4 mm
